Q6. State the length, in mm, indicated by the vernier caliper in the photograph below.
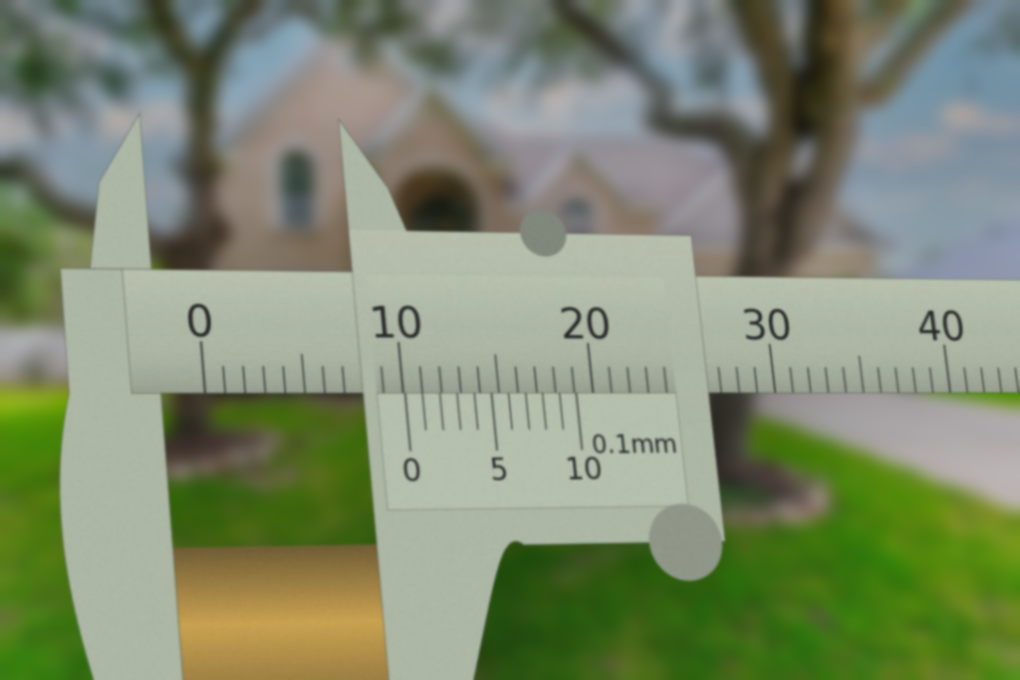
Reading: 10.1 mm
